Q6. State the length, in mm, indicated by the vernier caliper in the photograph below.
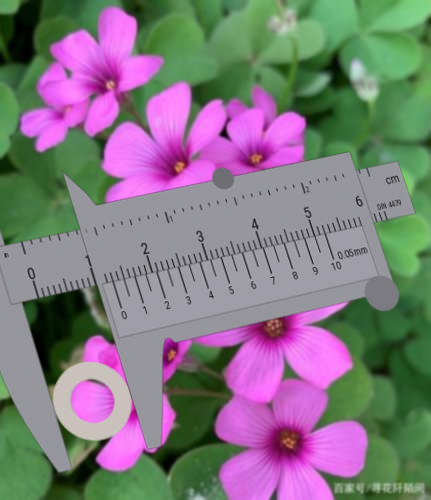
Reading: 13.0 mm
